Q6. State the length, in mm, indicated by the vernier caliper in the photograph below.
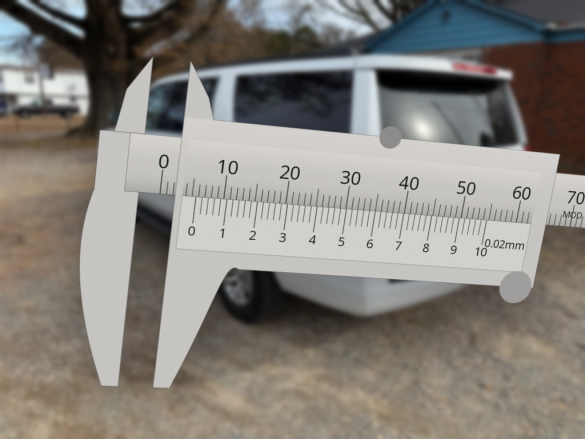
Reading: 5.6 mm
